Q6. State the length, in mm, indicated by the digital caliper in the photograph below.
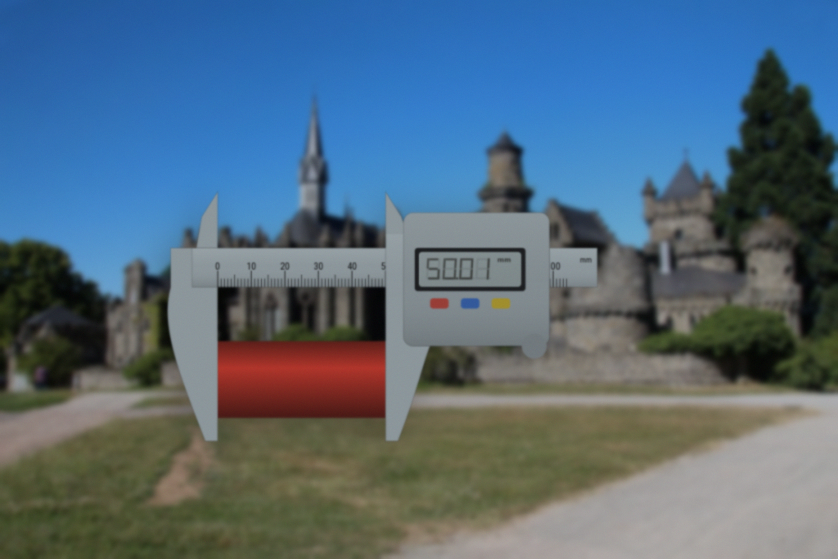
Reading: 50.01 mm
